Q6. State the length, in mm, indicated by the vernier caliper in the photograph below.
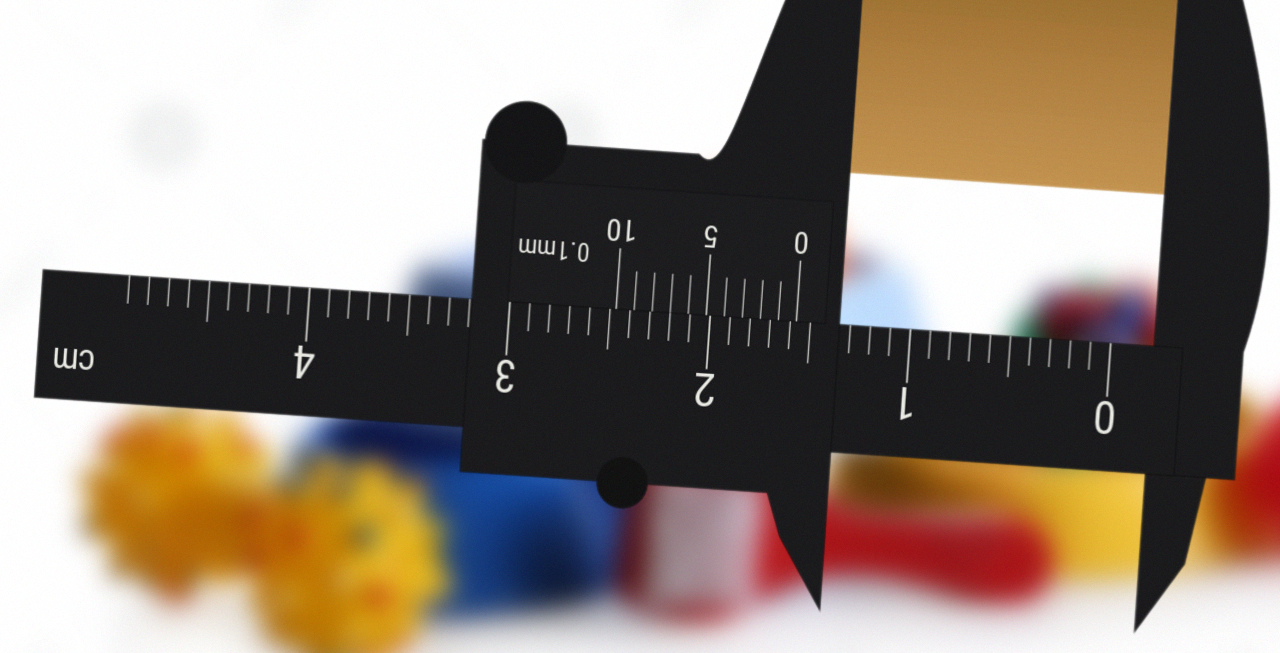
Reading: 15.7 mm
